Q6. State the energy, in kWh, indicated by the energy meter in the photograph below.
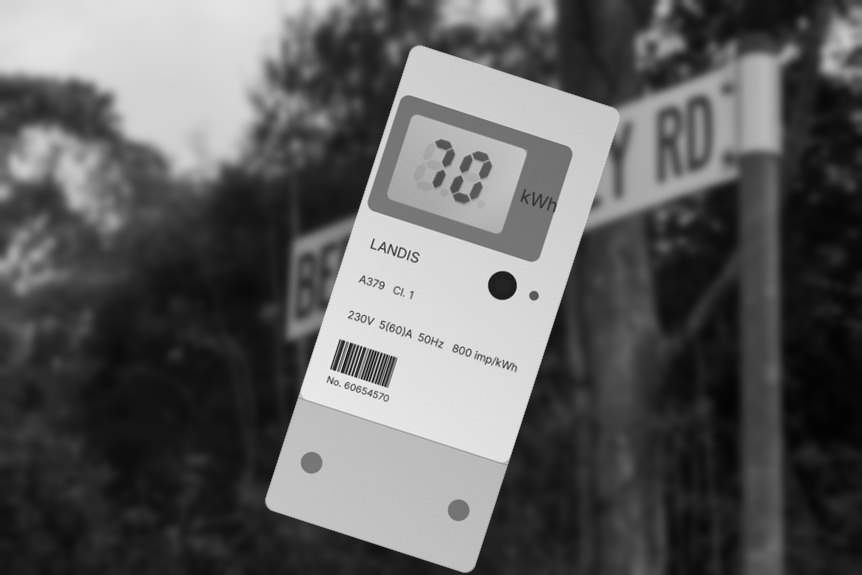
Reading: 70 kWh
